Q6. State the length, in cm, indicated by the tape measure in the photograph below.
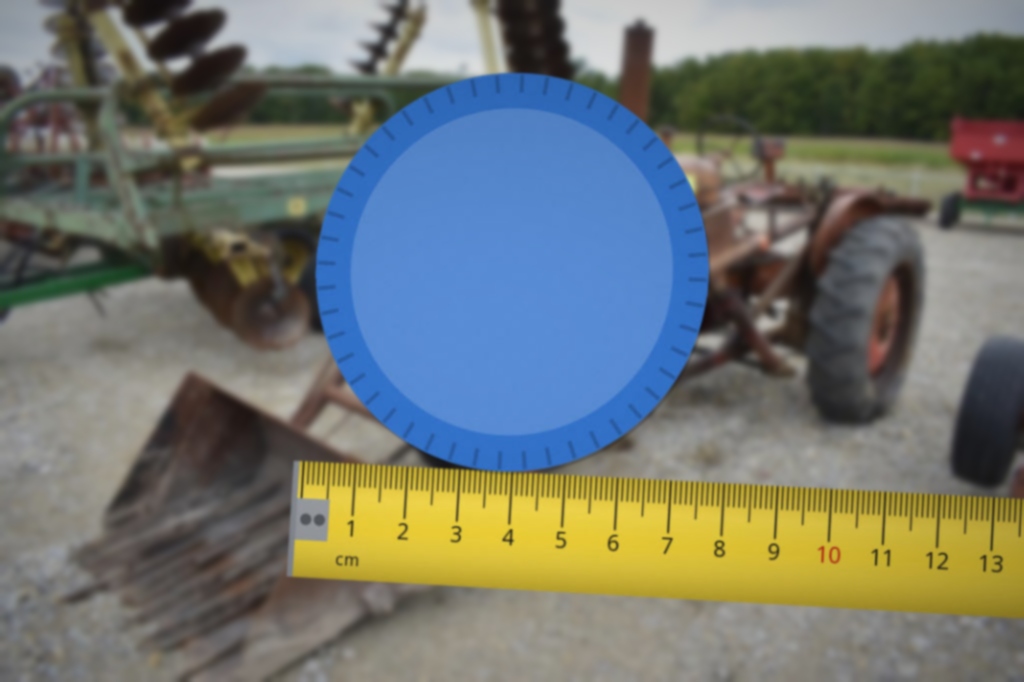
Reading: 7.5 cm
